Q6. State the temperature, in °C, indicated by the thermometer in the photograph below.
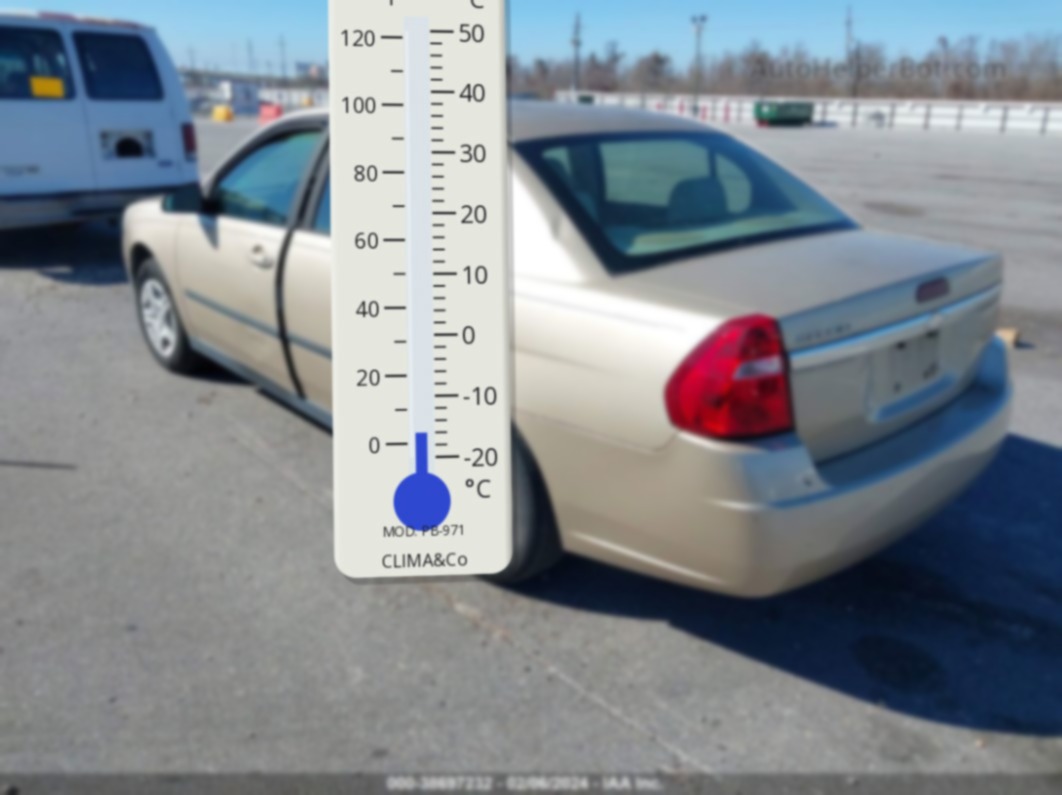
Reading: -16 °C
